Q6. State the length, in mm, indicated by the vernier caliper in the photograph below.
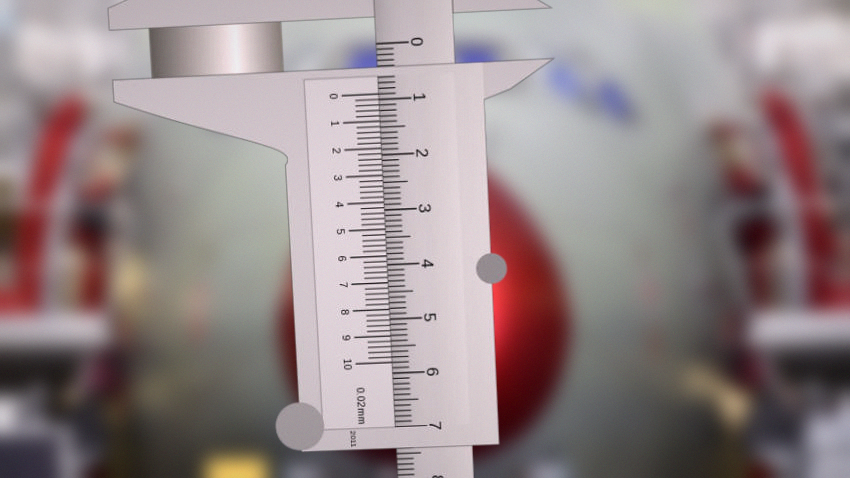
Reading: 9.0 mm
